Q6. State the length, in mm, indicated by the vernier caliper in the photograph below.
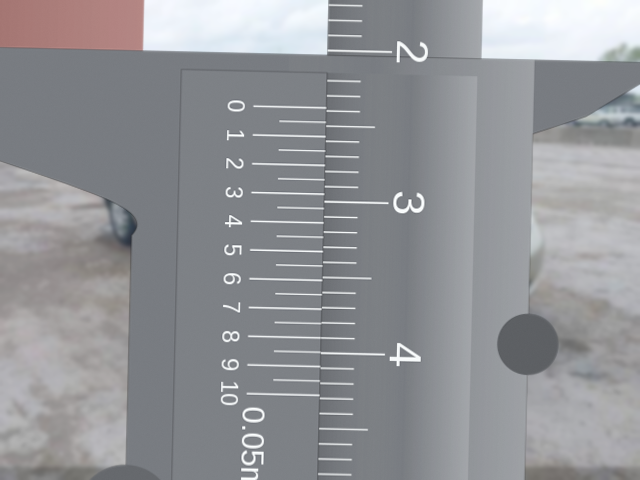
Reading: 23.8 mm
